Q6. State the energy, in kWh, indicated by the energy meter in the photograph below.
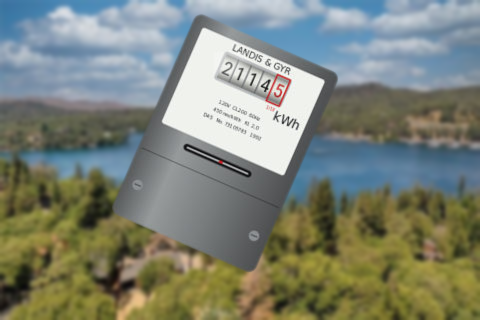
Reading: 2114.5 kWh
